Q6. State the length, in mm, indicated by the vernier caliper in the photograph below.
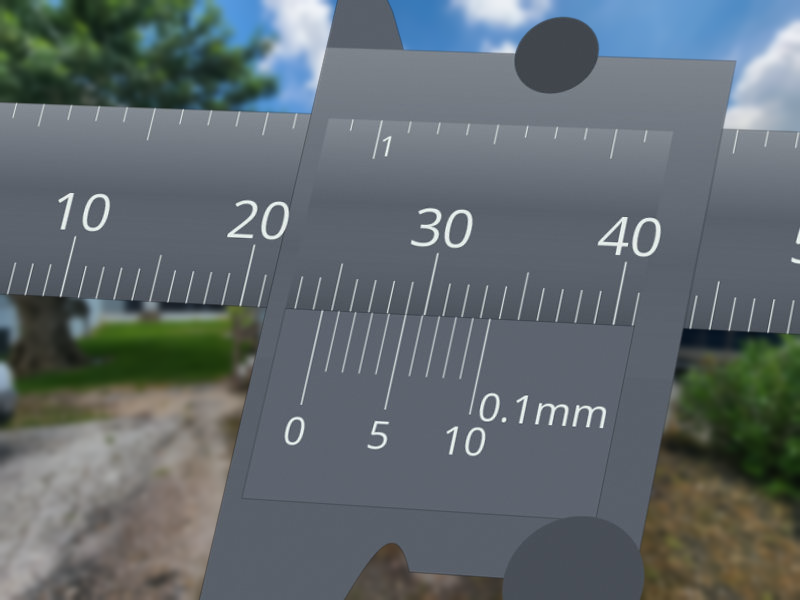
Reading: 24.5 mm
